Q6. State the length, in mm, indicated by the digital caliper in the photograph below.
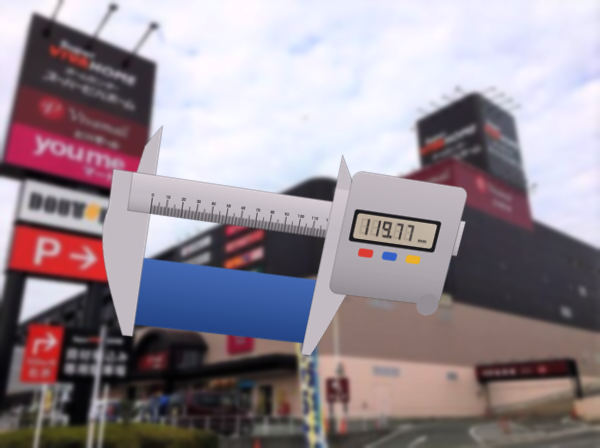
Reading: 119.77 mm
